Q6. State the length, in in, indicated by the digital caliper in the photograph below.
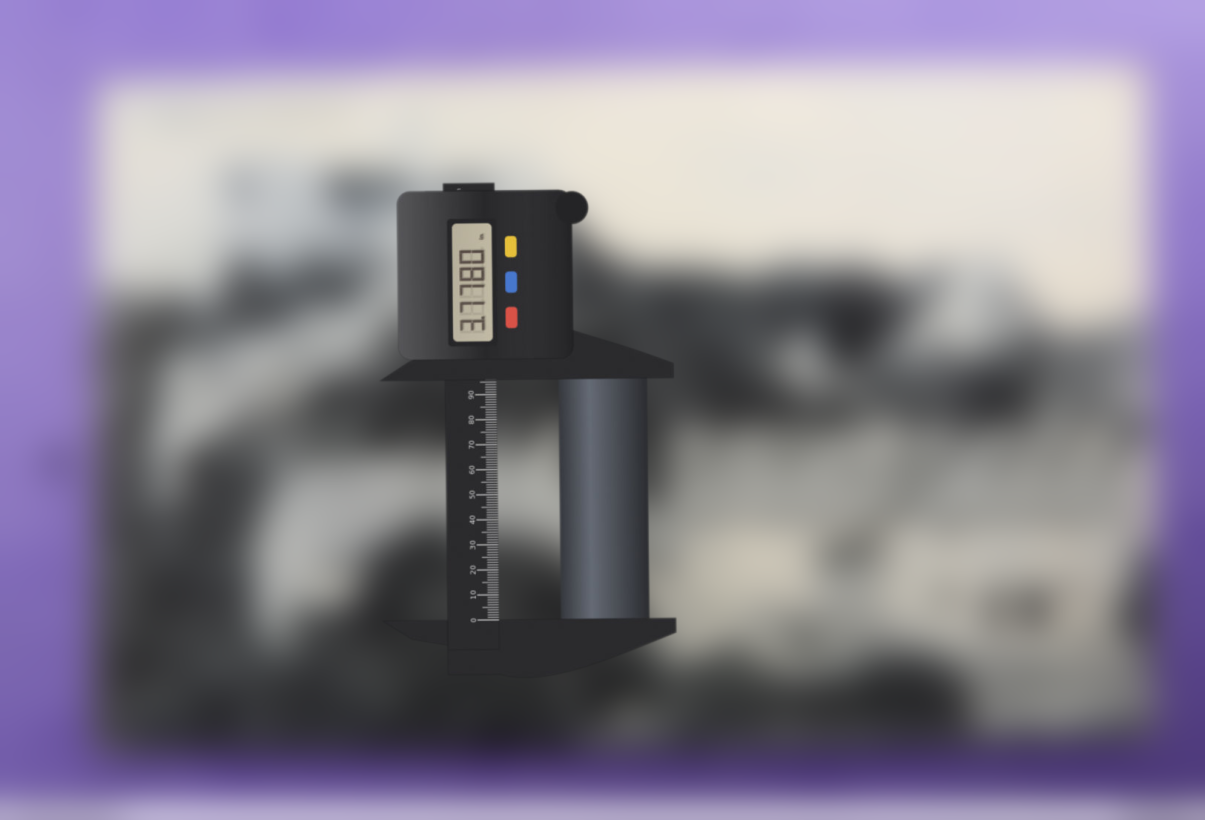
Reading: 3.7780 in
